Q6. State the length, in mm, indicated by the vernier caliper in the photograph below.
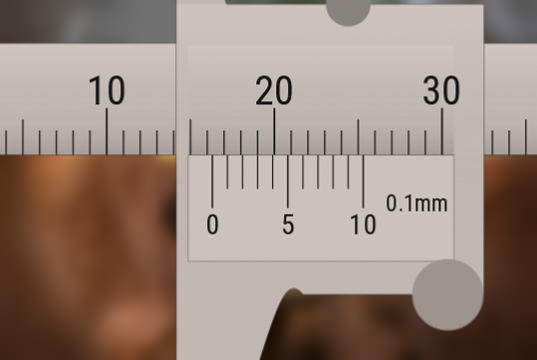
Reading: 16.3 mm
